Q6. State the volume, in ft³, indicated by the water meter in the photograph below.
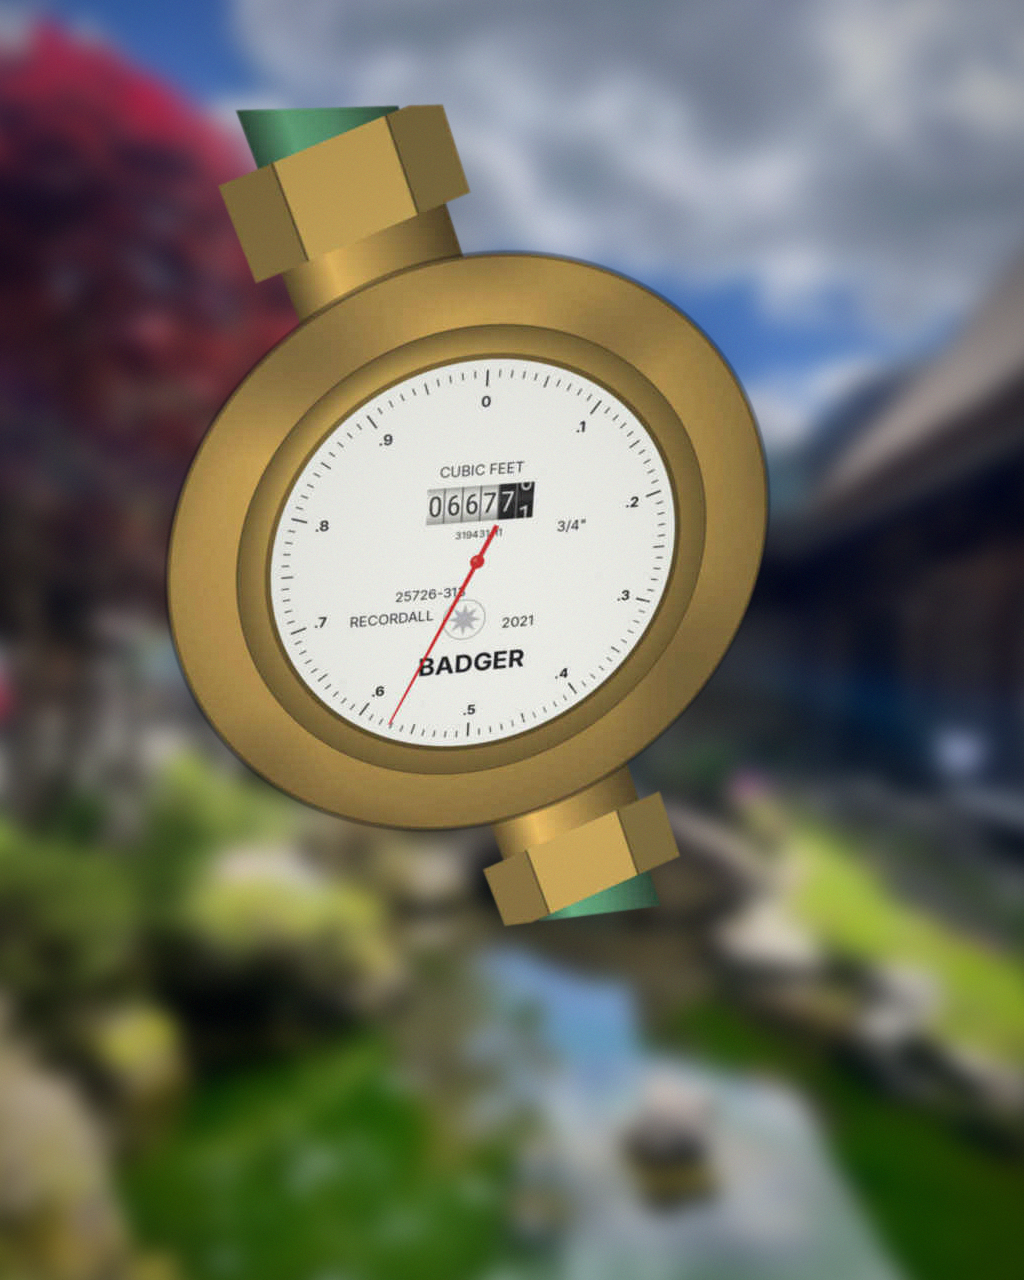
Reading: 66770.57 ft³
